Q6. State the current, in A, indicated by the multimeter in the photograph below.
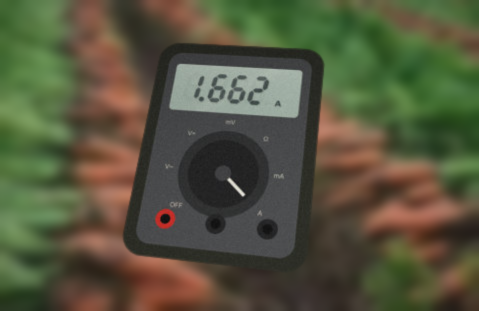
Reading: 1.662 A
